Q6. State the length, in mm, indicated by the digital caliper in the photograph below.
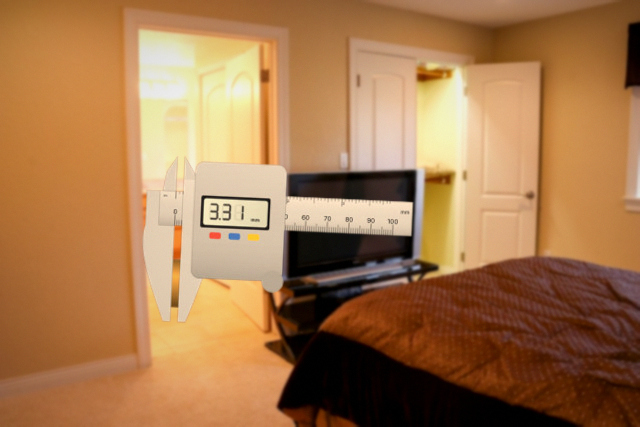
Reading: 3.31 mm
